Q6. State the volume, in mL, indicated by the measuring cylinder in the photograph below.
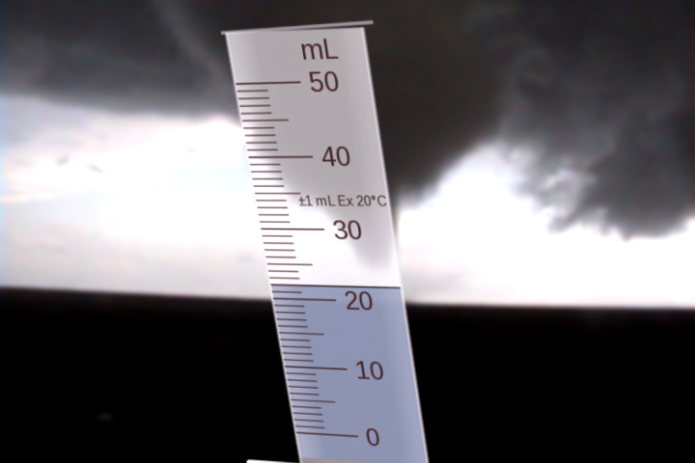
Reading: 22 mL
